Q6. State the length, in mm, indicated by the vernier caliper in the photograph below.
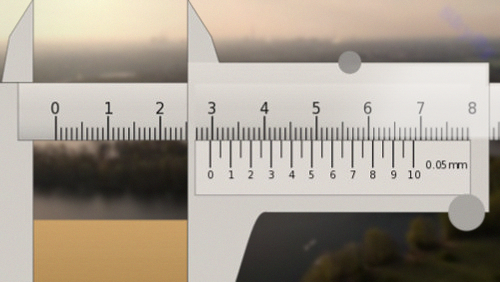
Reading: 29.6 mm
